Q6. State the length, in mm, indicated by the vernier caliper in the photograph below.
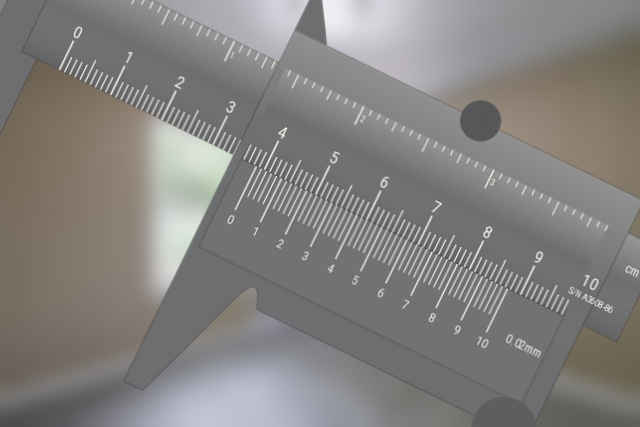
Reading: 38.5 mm
